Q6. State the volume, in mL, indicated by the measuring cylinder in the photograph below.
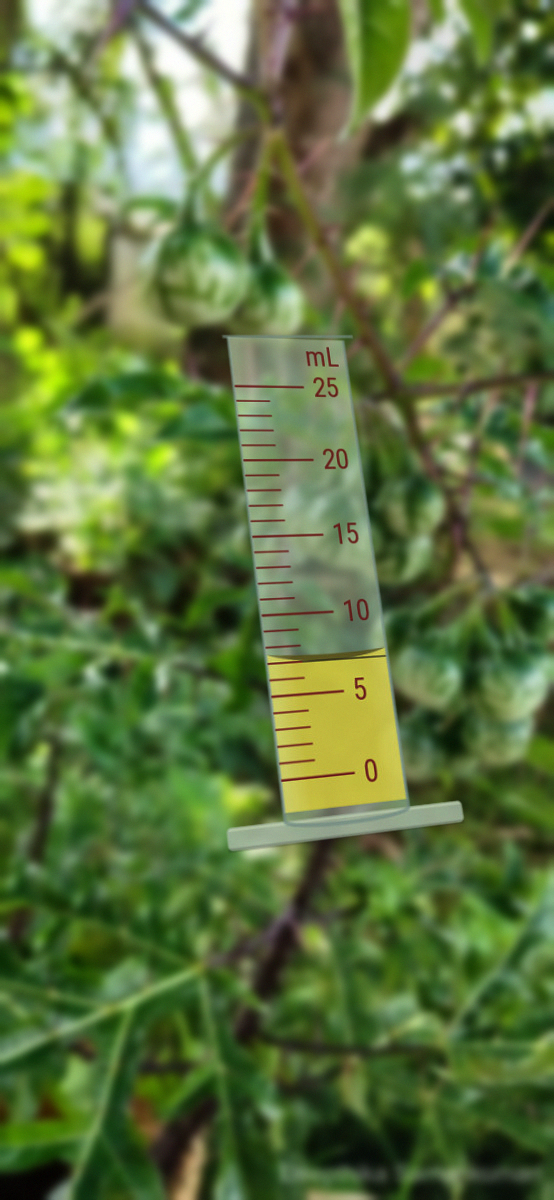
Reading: 7 mL
